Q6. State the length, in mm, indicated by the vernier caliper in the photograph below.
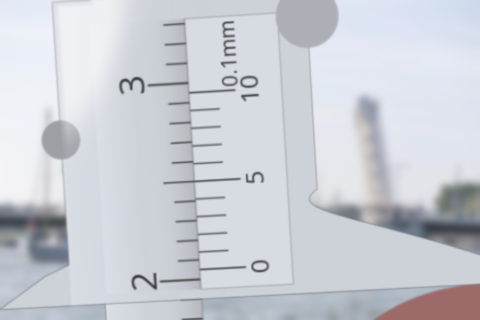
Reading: 20.5 mm
